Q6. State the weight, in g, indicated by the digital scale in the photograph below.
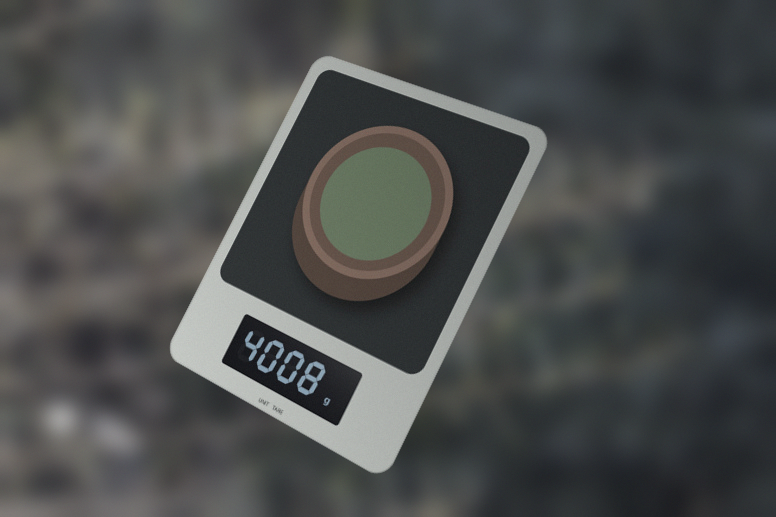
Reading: 4008 g
